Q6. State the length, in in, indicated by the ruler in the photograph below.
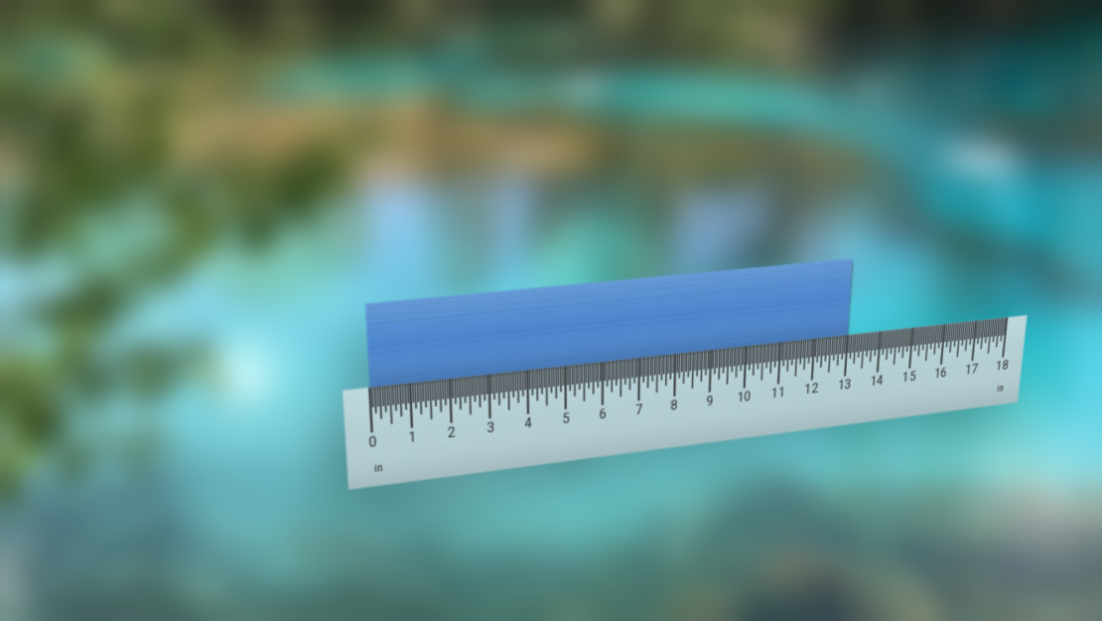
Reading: 13 in
